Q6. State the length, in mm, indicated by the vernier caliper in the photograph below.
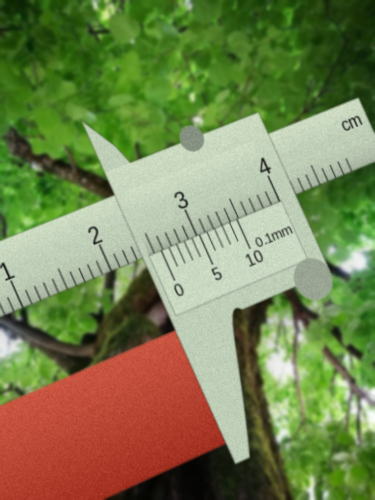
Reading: 25.8 mm
